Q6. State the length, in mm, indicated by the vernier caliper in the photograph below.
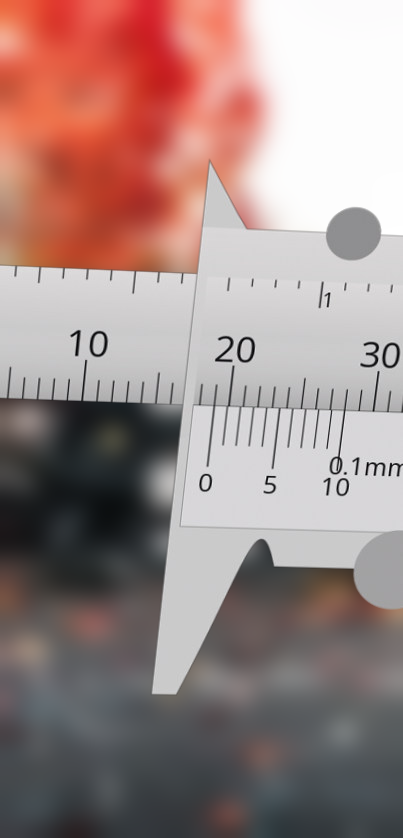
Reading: 19.0 mm
